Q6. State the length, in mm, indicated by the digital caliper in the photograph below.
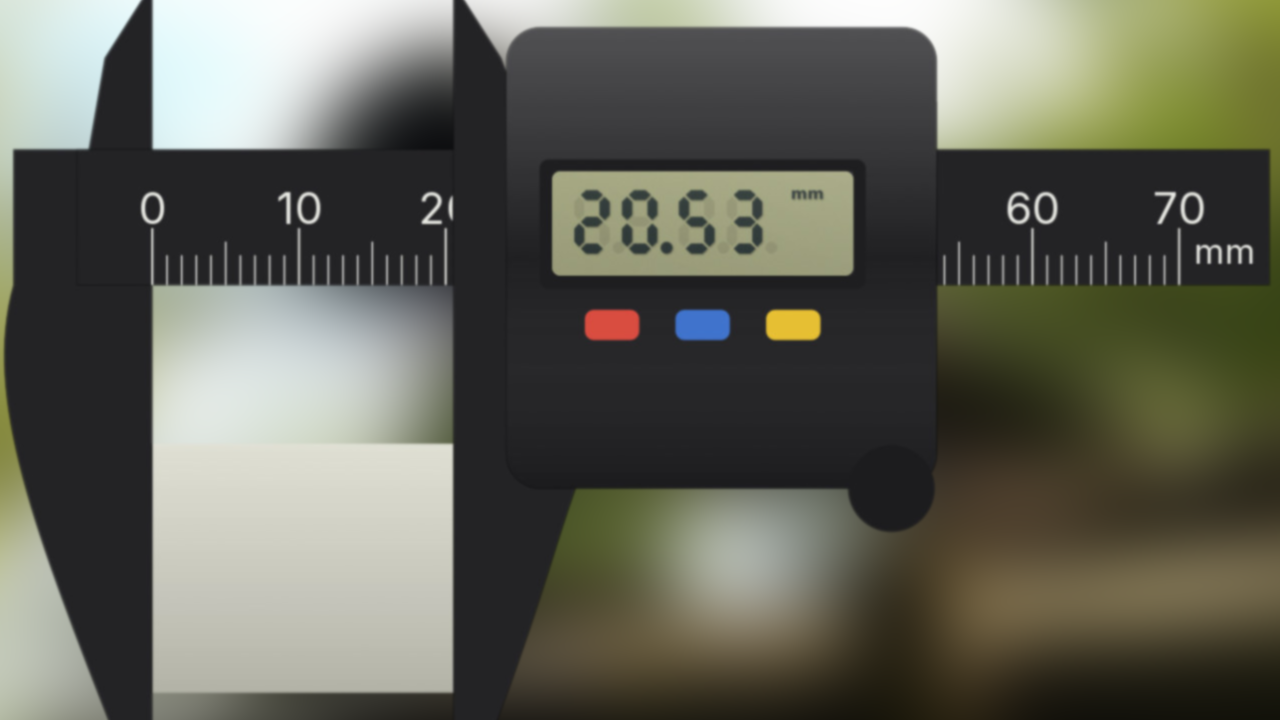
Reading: 20.53 mm
